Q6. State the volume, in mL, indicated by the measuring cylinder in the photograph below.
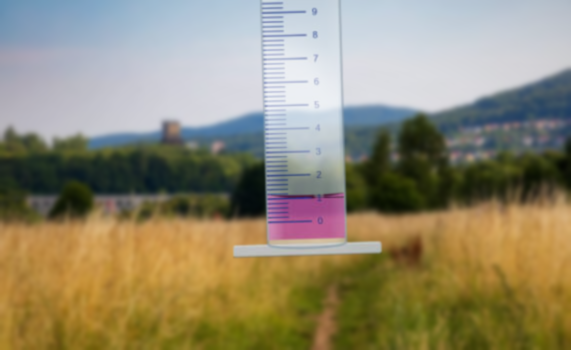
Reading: 1 mL
